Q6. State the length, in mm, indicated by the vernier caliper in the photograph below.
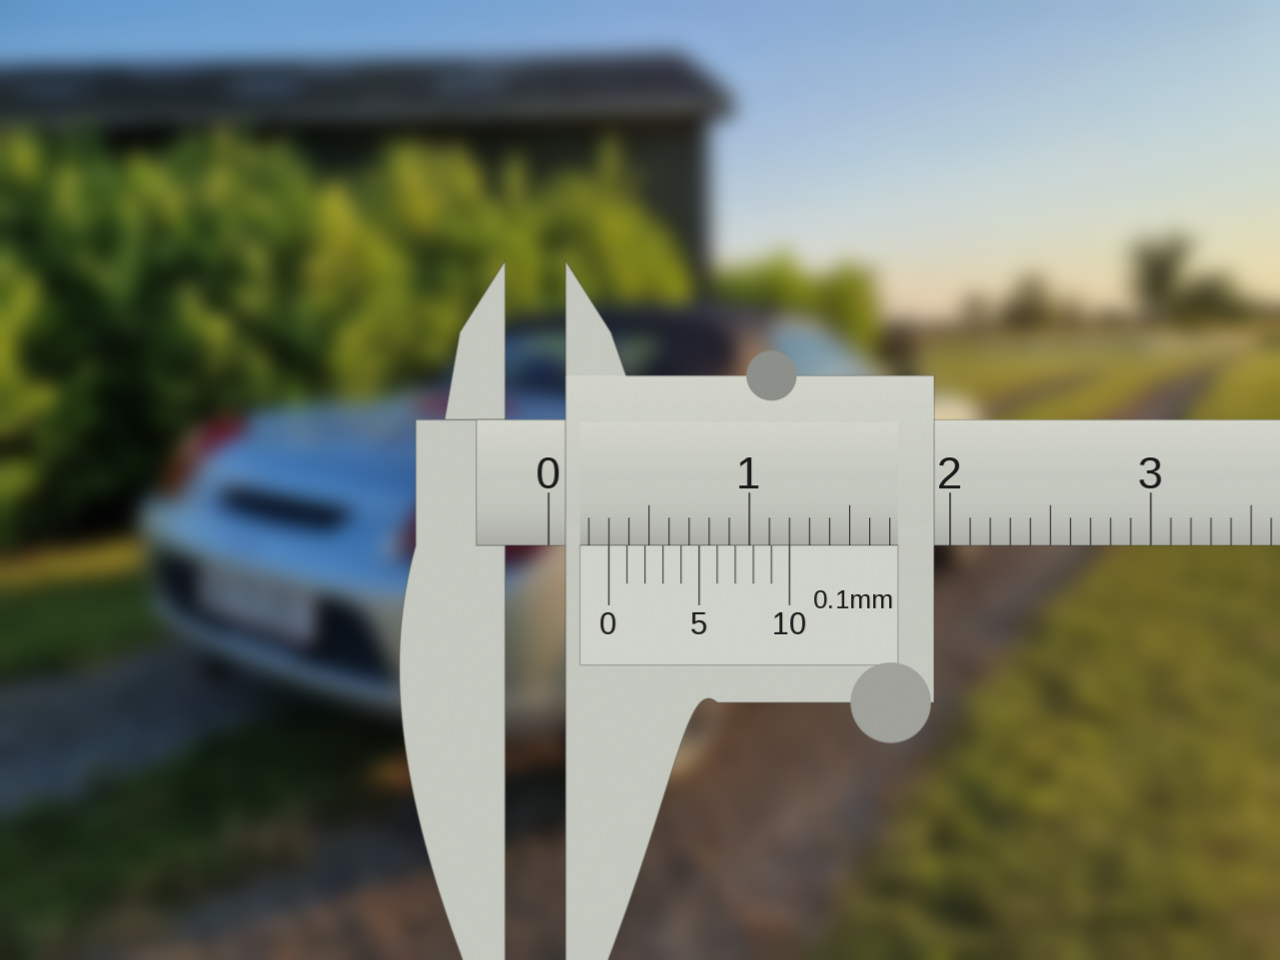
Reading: 3.0 mm
